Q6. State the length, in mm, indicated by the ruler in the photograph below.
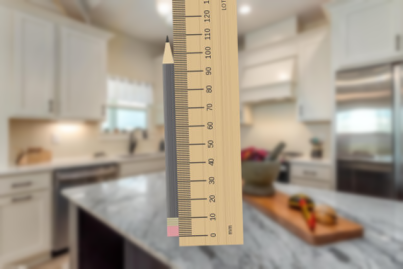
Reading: 110 mm
